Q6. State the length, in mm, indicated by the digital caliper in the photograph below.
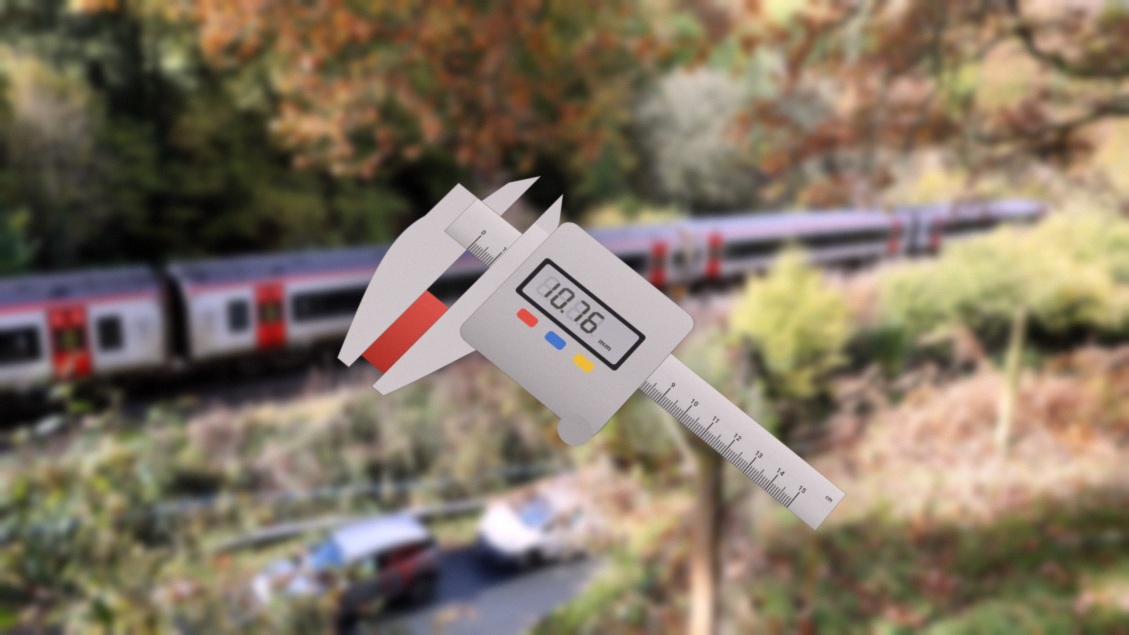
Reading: 10.76 mm
